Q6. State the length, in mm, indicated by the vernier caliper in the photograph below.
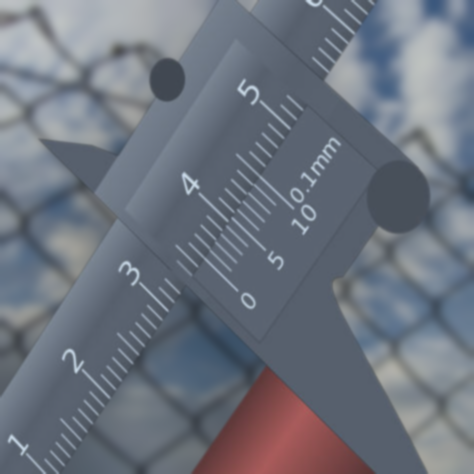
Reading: 36.0 mm
